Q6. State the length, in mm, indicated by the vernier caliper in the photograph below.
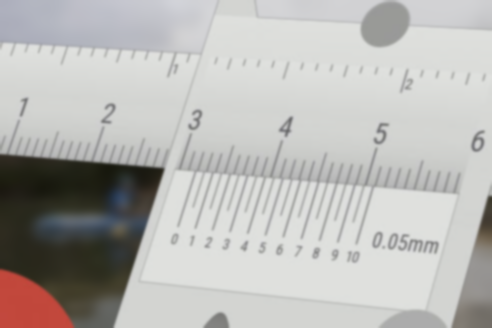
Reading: 31.8 mm
